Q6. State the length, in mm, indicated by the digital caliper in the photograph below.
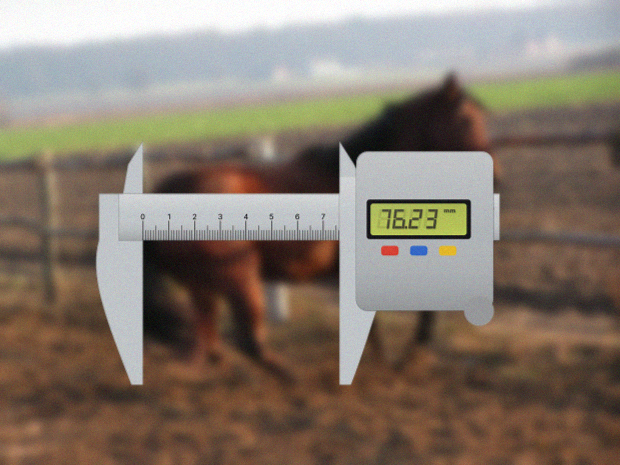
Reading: 76.23 mm
